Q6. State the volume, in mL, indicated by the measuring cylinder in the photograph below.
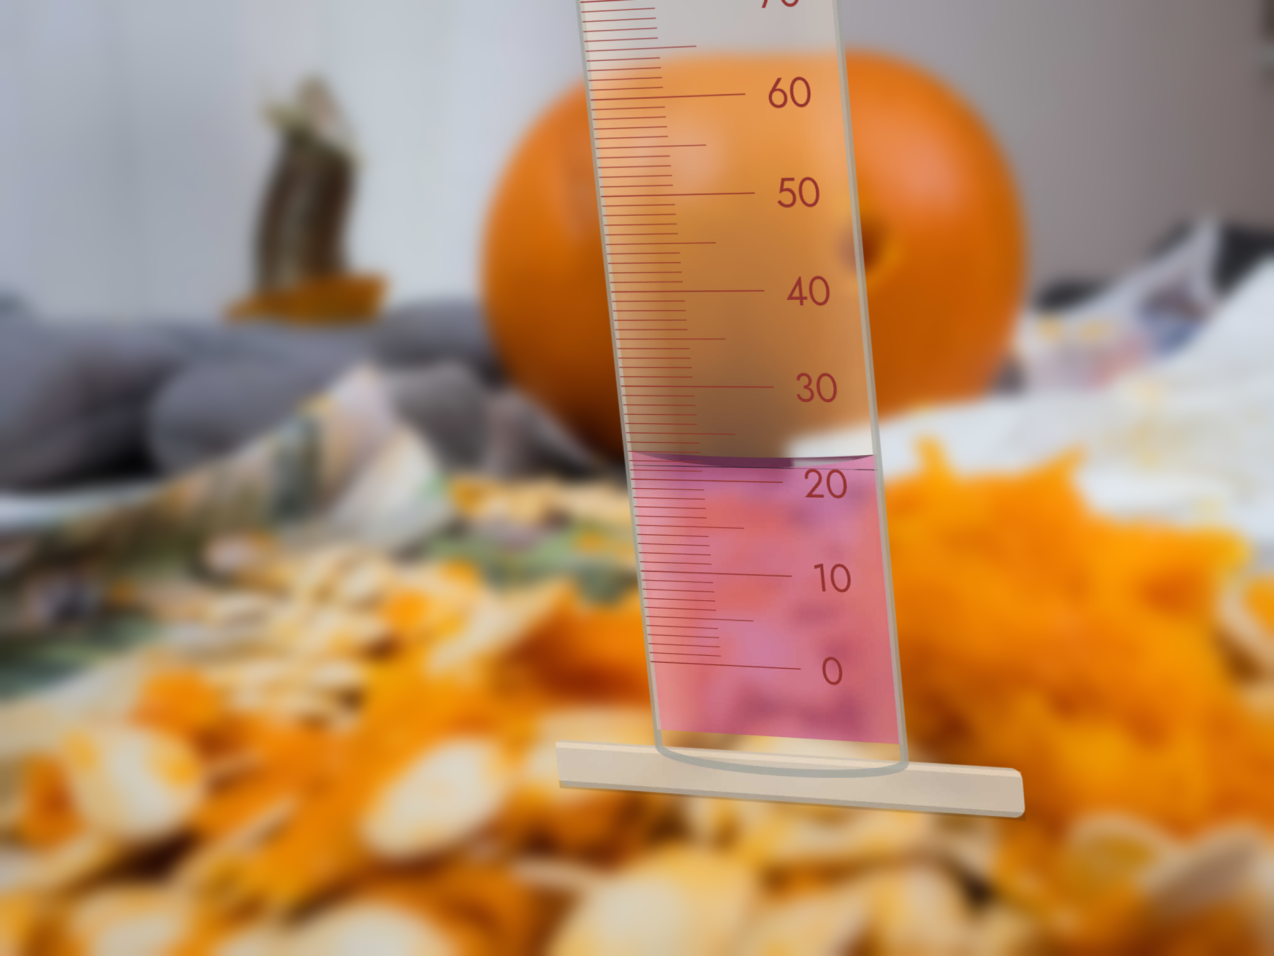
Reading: 21.5 mL
